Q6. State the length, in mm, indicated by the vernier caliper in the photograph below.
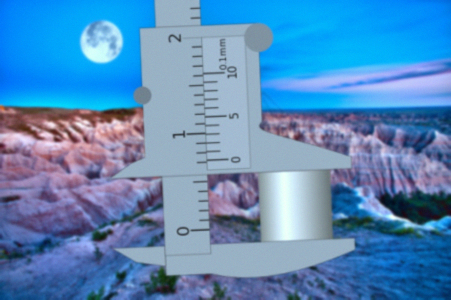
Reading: 7.2 mm
